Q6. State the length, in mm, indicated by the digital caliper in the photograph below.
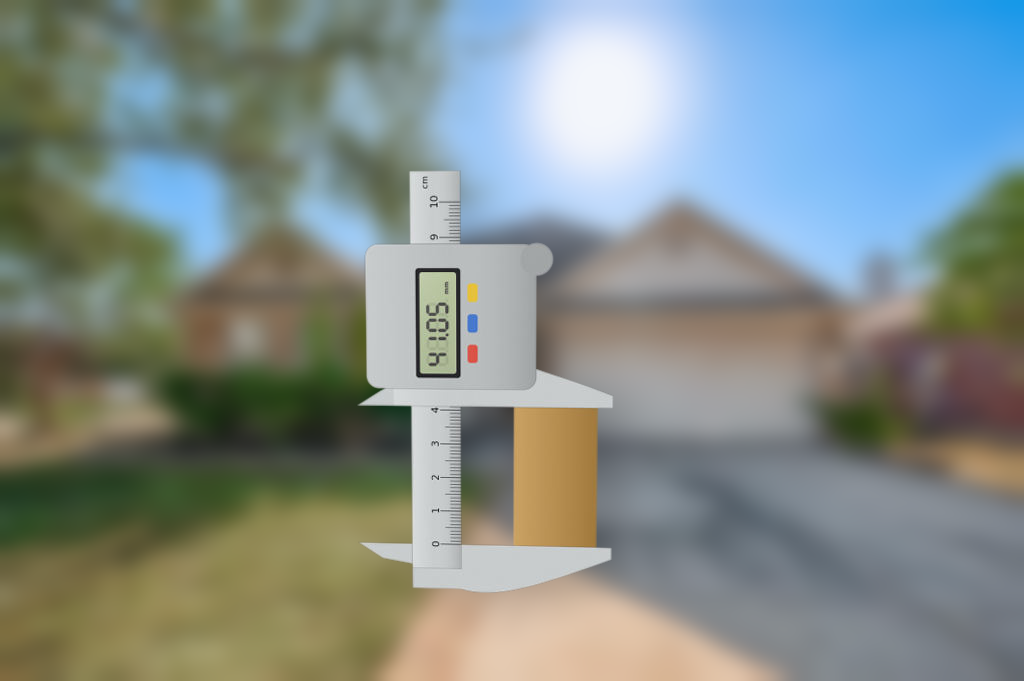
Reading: 41.05 mm
